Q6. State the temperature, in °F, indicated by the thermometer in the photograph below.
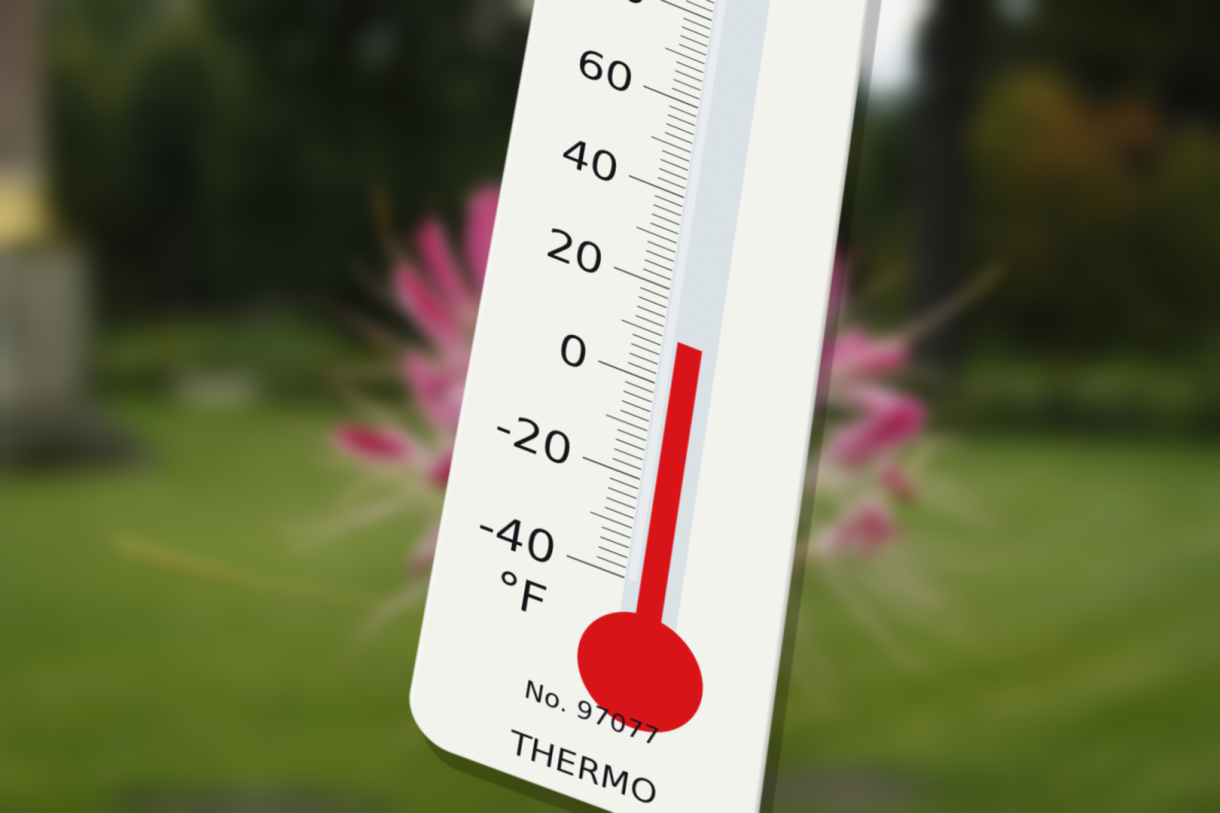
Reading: 10 °F
